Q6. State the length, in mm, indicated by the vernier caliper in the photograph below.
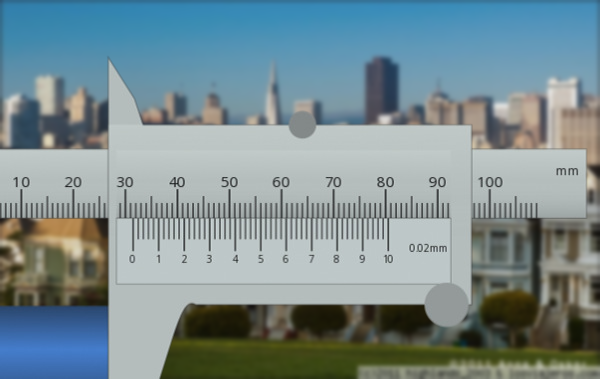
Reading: 31.5 mm
